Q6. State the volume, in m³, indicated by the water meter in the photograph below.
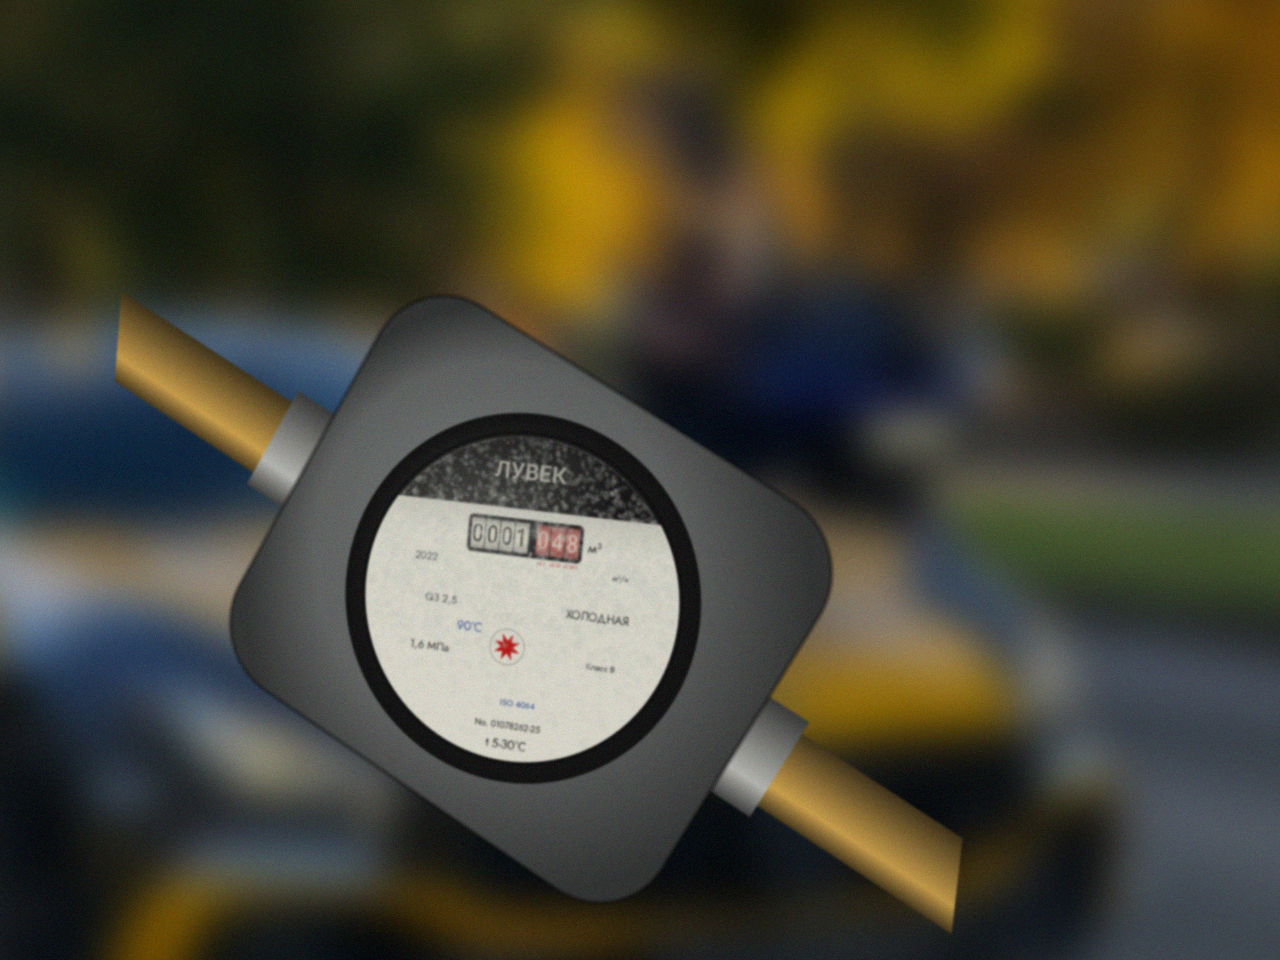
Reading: 1.048 m³
